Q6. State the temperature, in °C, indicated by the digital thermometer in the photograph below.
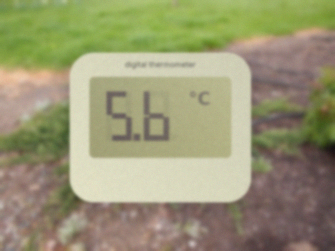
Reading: 5.6 °C
